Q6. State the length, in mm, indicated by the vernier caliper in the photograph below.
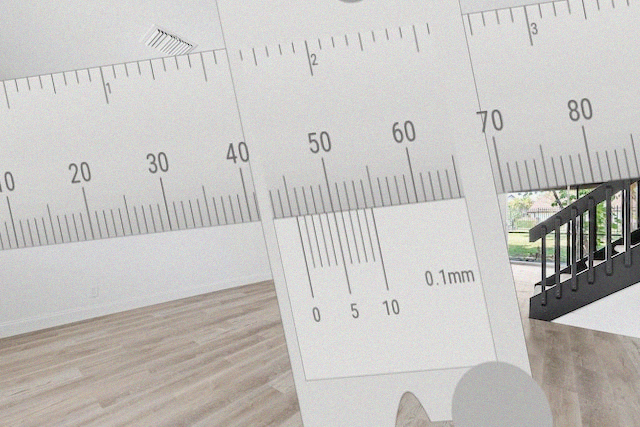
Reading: 45.6 mm
